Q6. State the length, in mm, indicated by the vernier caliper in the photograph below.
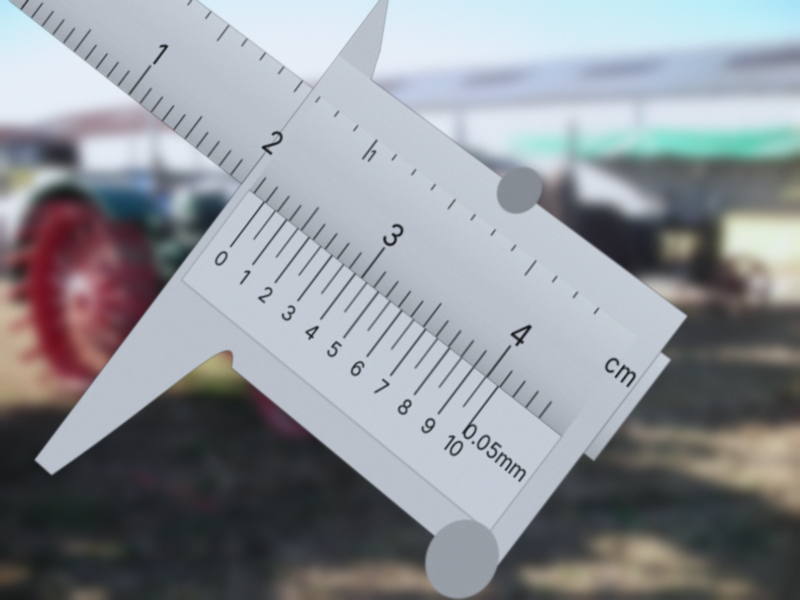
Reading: 21.9 mm
